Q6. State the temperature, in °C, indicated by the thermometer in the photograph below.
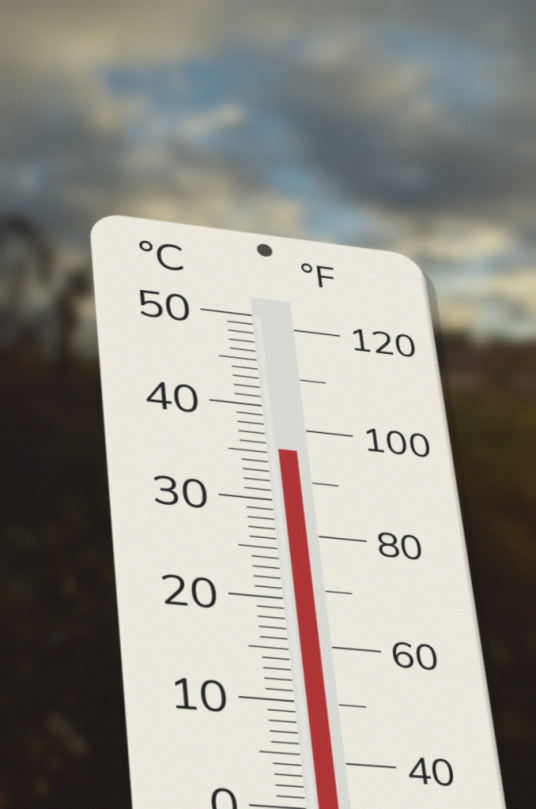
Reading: 35.5 °C
